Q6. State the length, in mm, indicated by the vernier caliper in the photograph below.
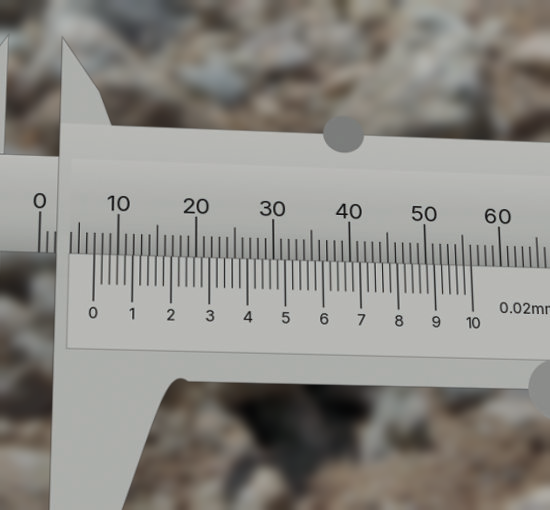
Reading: 7.0 mm
